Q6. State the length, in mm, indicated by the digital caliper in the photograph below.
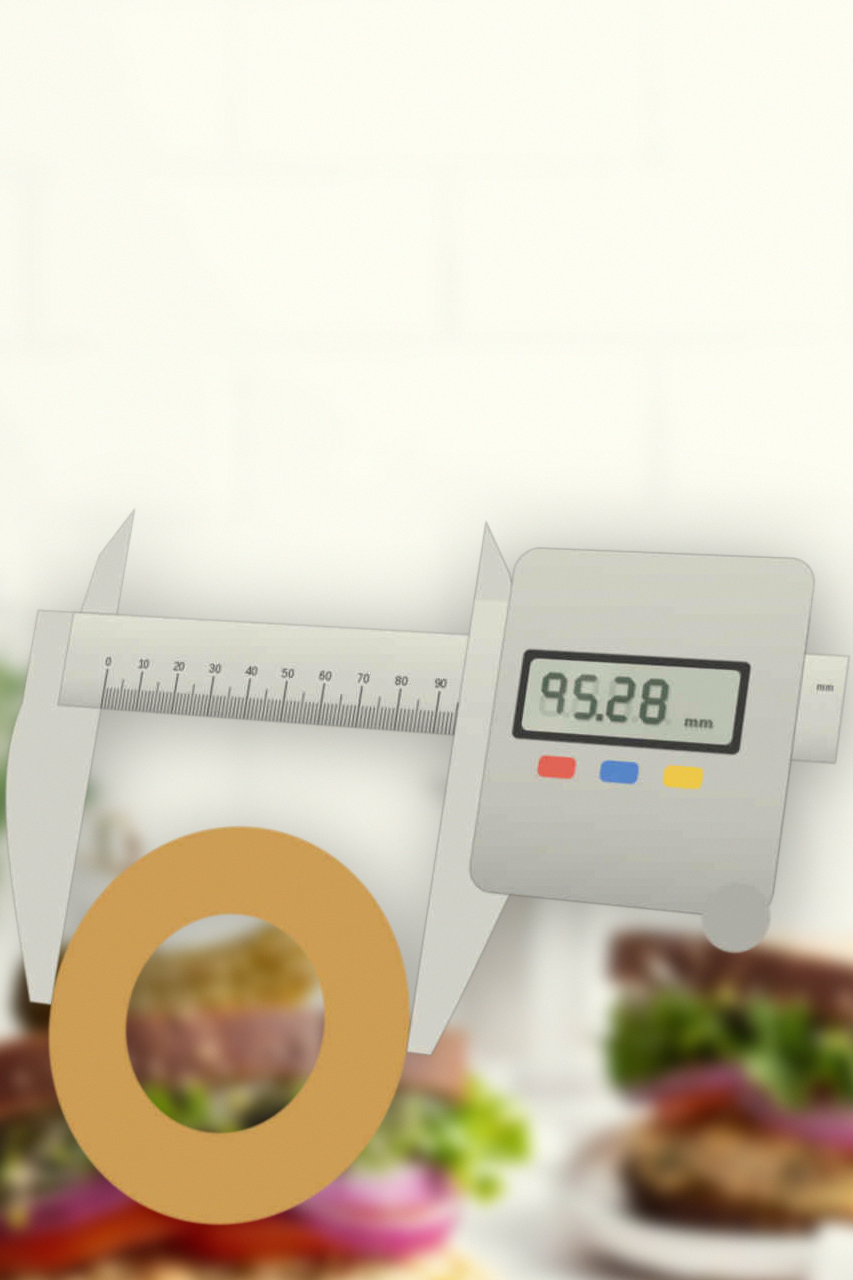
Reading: 95.28 mm
